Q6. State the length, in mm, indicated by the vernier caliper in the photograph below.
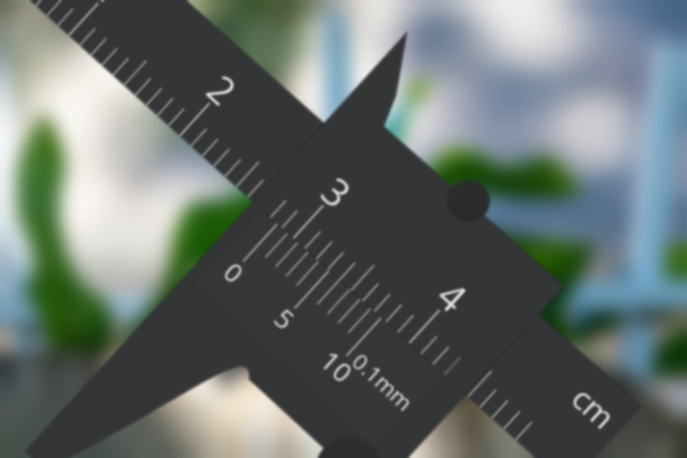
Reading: 28.6 mm
